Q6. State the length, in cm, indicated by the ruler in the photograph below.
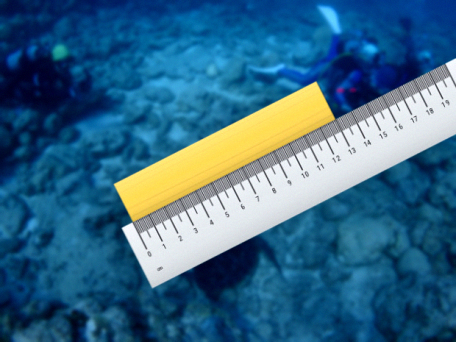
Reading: 13 cm
